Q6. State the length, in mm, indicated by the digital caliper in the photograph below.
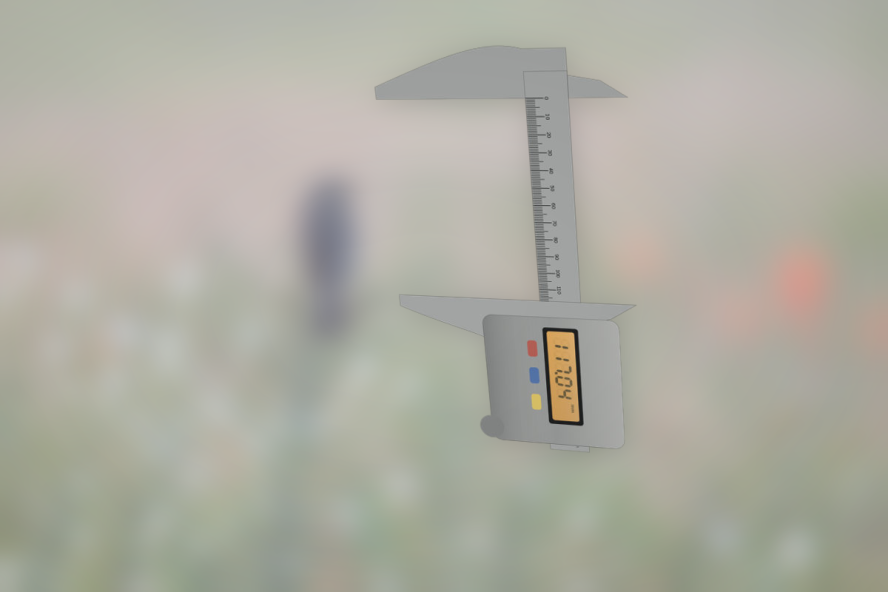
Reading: 117.04 mm
